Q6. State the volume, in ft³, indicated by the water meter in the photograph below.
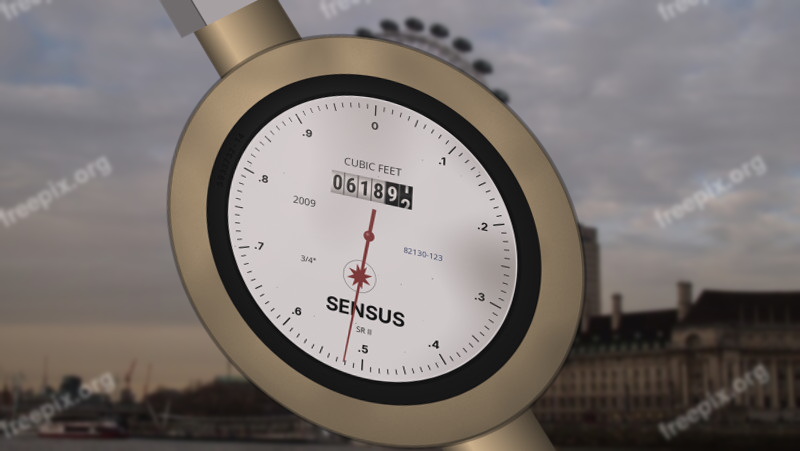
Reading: 61891.52 ft³
